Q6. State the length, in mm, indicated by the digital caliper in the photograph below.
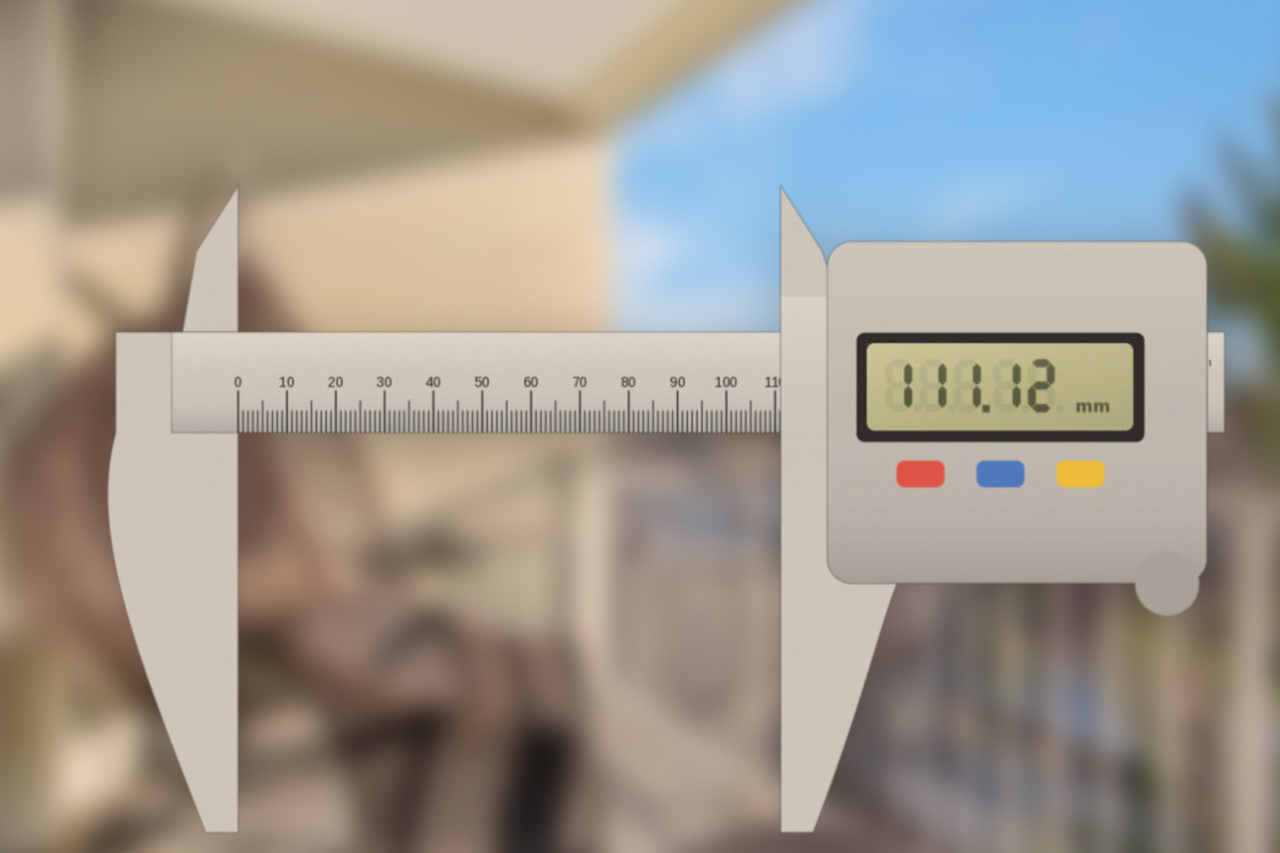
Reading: 111.12 mm
